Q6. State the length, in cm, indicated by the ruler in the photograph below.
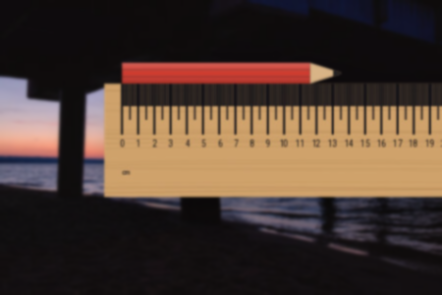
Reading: 13.5 cm
